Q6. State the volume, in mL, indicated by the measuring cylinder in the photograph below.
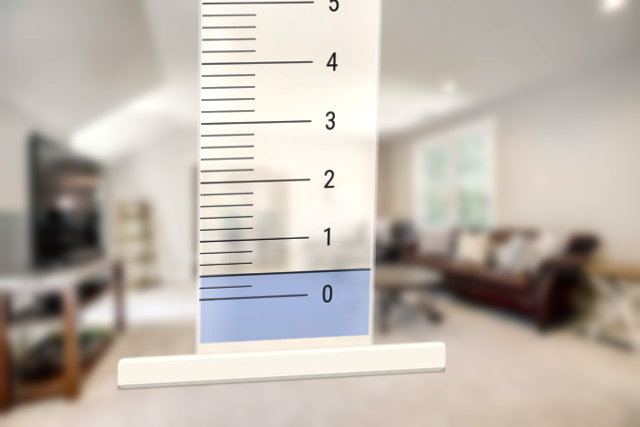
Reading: 0.4 mL
